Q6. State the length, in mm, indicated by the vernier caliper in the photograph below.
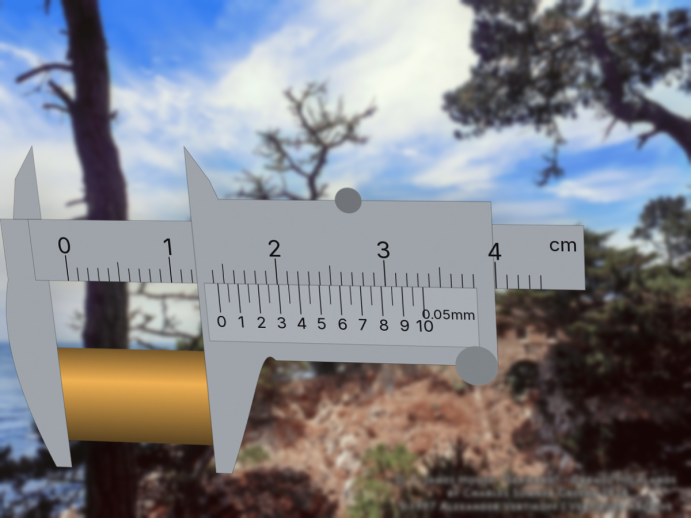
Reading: 14.4 mm
